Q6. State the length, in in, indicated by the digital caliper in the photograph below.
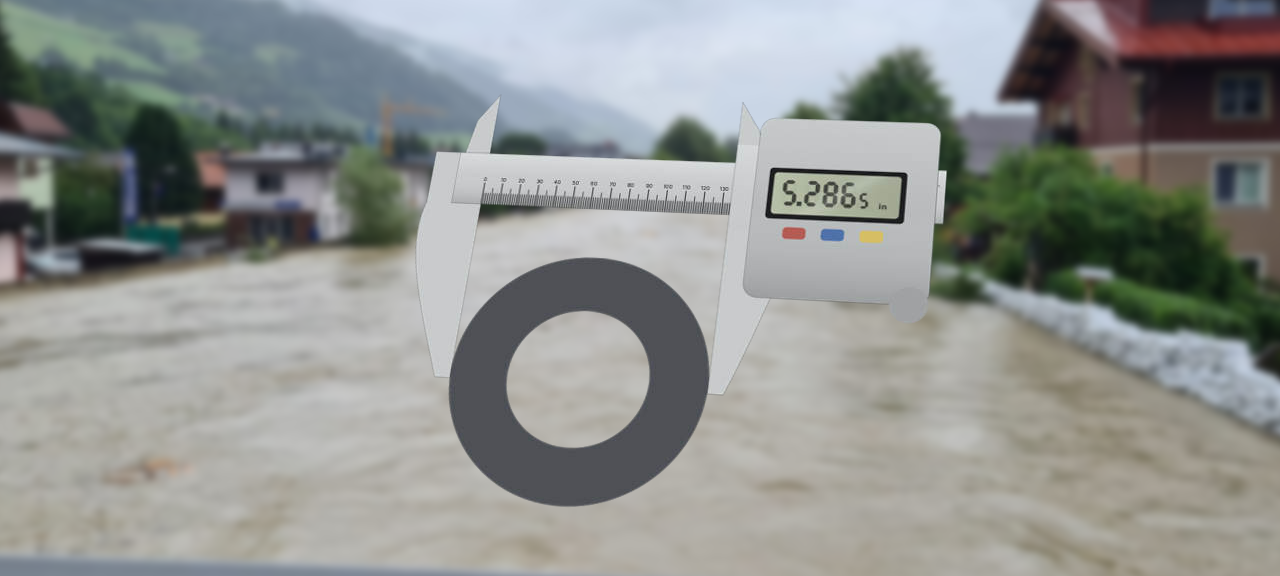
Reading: 5.2865 in
